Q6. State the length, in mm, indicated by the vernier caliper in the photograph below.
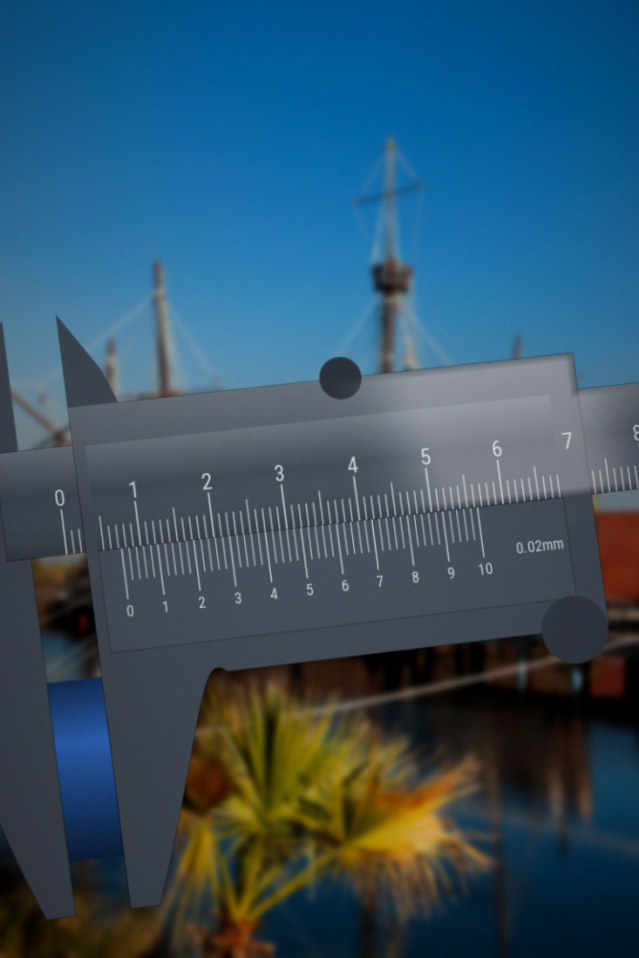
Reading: 7.4 mm
